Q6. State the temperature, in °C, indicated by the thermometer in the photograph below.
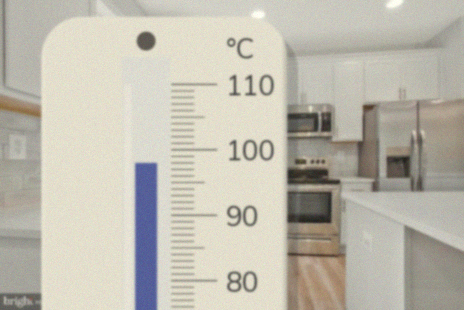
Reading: 98 °C
